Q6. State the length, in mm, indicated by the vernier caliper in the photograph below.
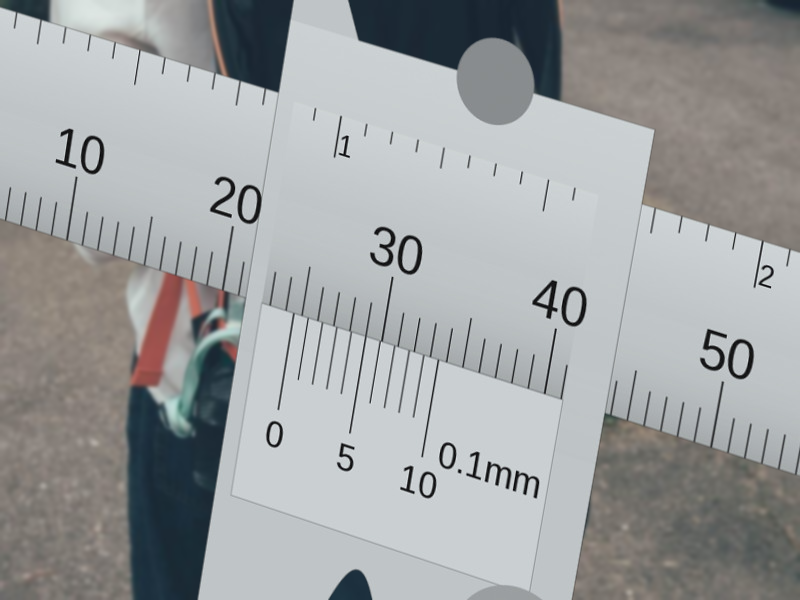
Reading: 24.5 mm
